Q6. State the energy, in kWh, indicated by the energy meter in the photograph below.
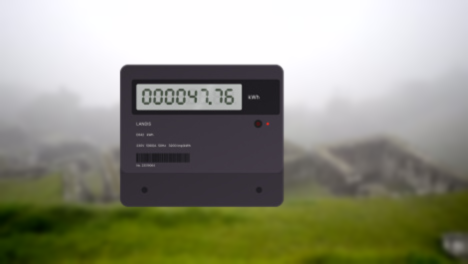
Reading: 47.76 kWh
